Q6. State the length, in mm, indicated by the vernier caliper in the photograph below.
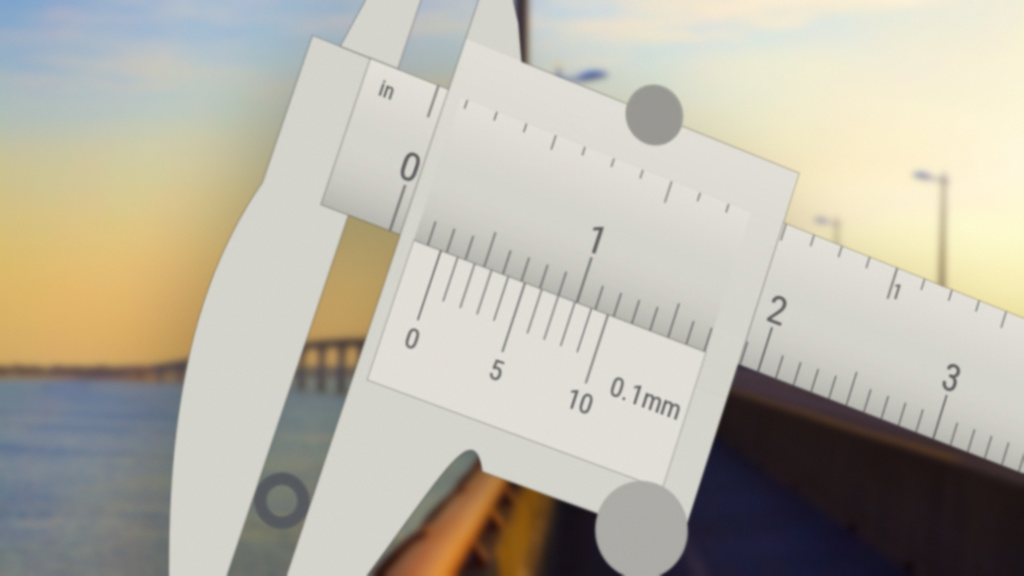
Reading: 2.7 mm
